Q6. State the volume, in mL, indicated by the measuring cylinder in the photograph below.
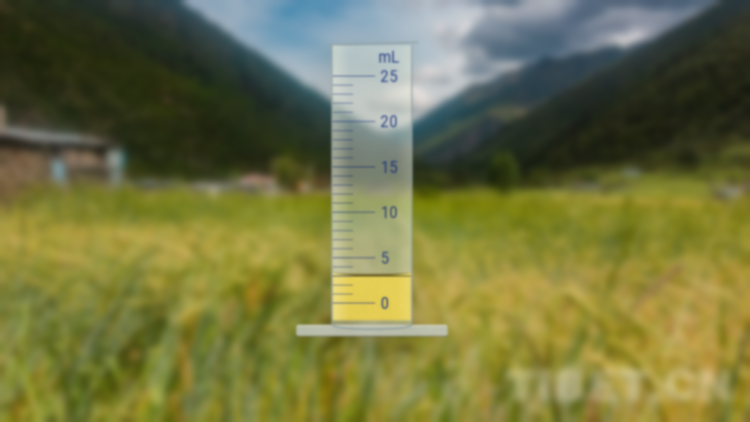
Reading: 3 mL
